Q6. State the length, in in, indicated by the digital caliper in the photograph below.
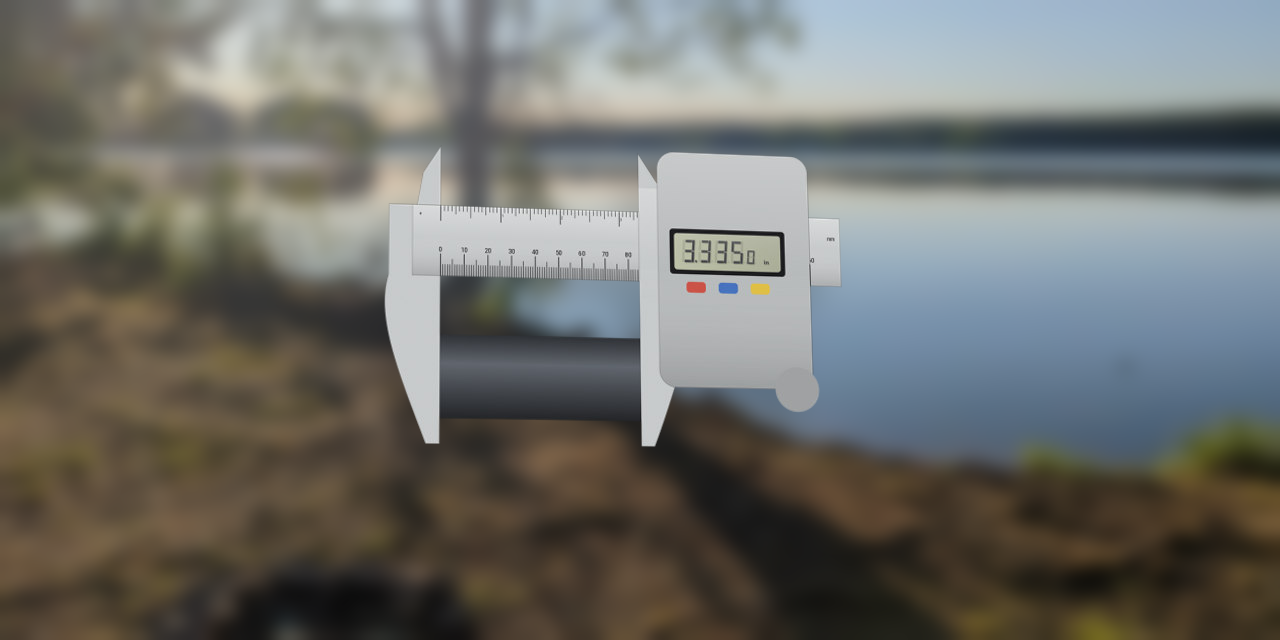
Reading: 3.3350 in
